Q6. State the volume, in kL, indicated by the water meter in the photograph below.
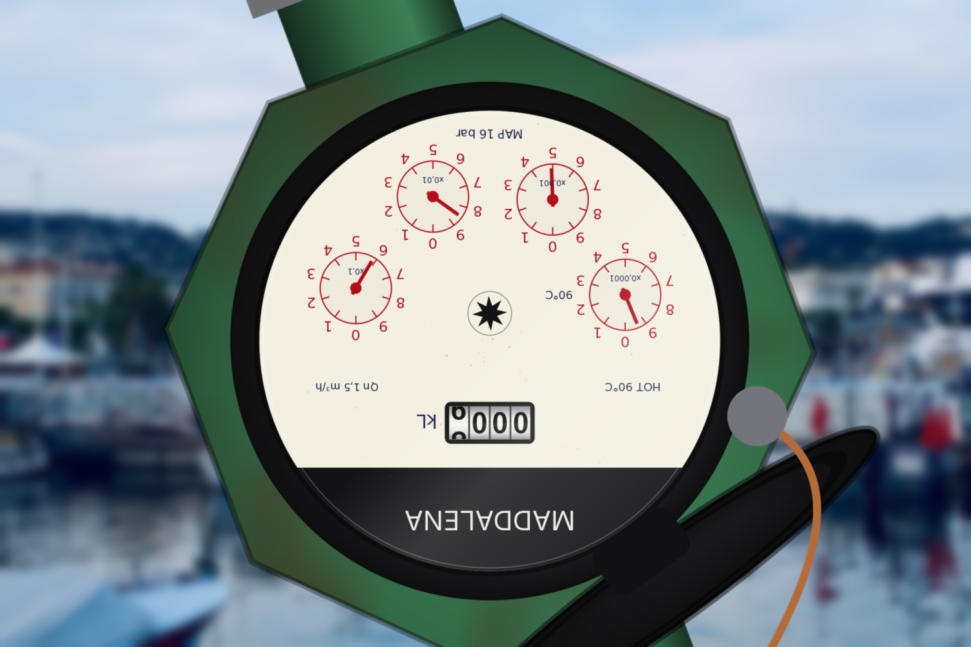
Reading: 8.5849 kL
